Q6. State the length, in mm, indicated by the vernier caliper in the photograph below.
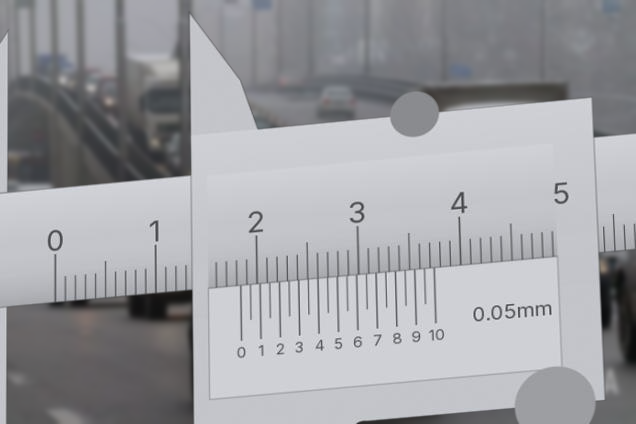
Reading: 18.4 mm
